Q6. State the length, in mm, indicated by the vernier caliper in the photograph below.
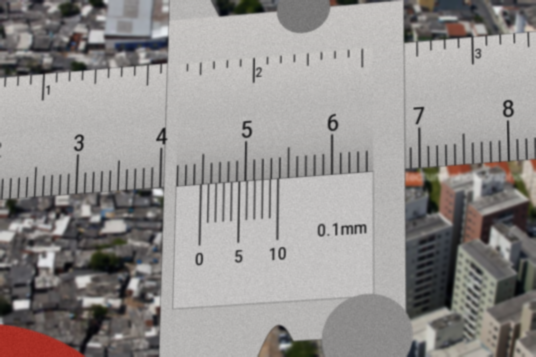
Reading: 44.8 mm
